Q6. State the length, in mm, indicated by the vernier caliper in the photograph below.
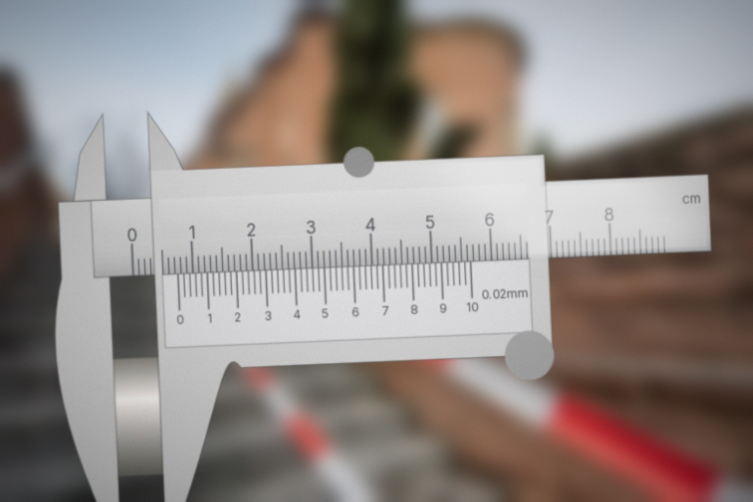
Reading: 7.5 mm
